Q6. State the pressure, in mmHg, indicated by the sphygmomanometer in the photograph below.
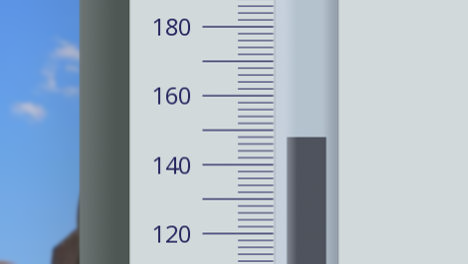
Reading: 148 mmHg
